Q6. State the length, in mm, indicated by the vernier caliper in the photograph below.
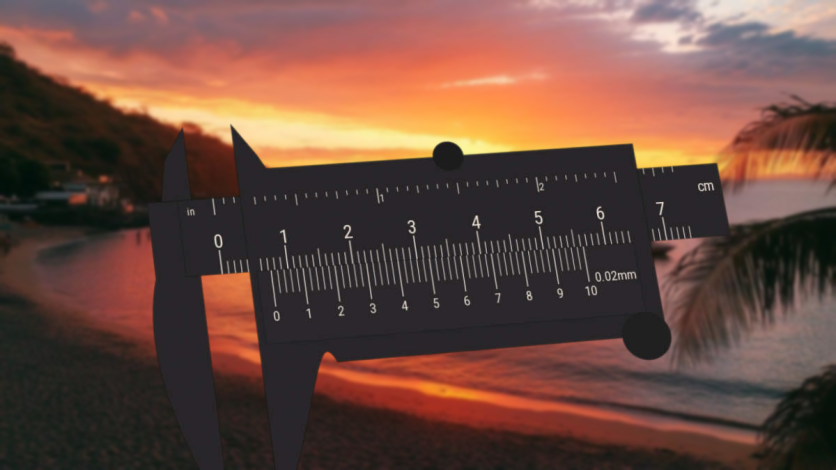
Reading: 7.4 mm
